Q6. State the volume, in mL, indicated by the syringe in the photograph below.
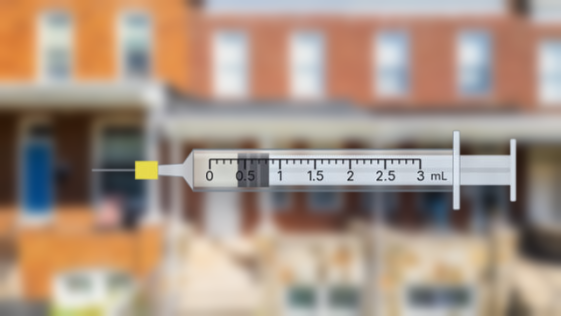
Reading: 0.4 mL
